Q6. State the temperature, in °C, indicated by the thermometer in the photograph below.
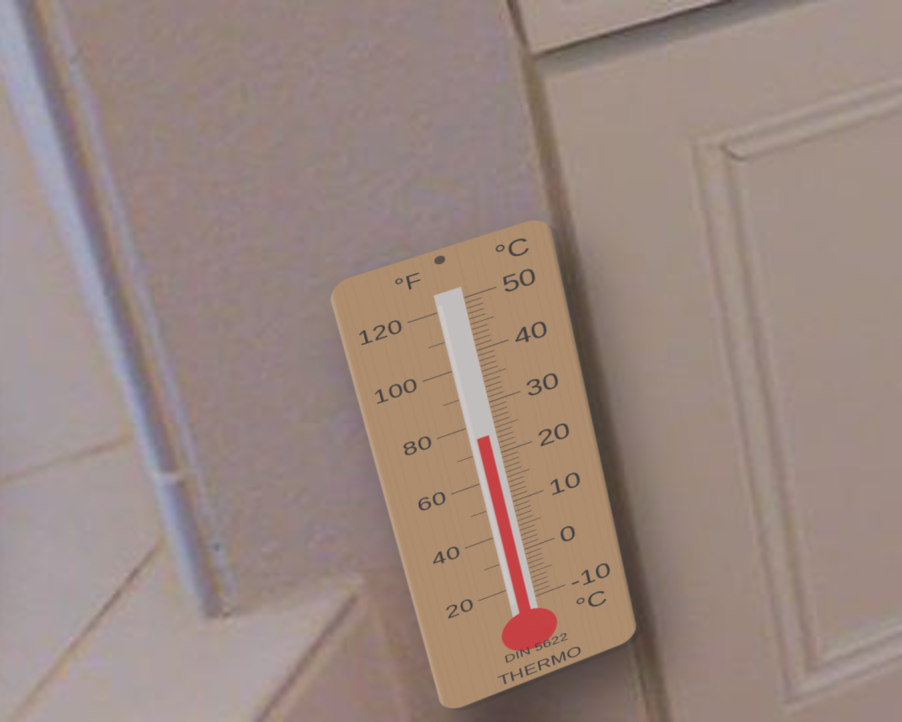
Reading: 24 °C
